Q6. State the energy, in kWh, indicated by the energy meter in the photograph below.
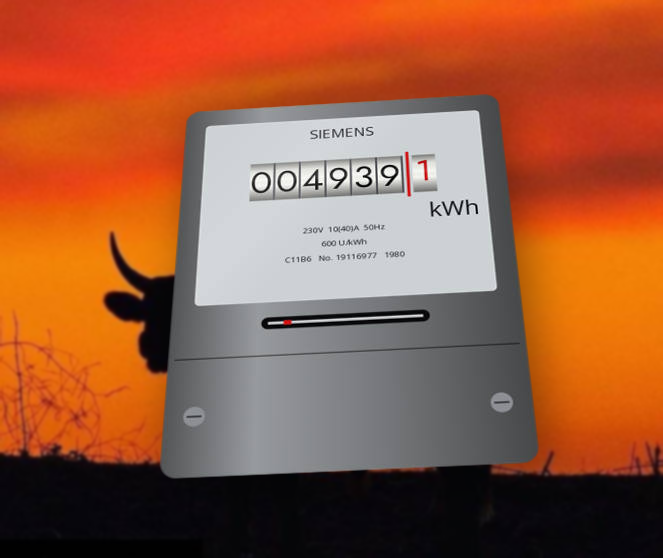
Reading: 4939.1 kWh
